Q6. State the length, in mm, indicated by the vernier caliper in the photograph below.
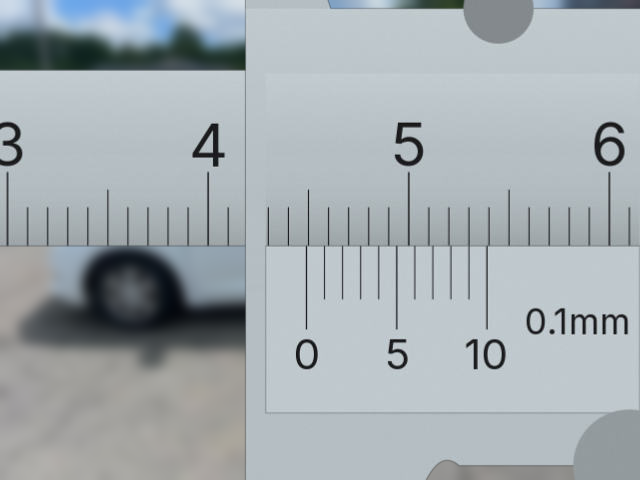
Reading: 44.9 mm
